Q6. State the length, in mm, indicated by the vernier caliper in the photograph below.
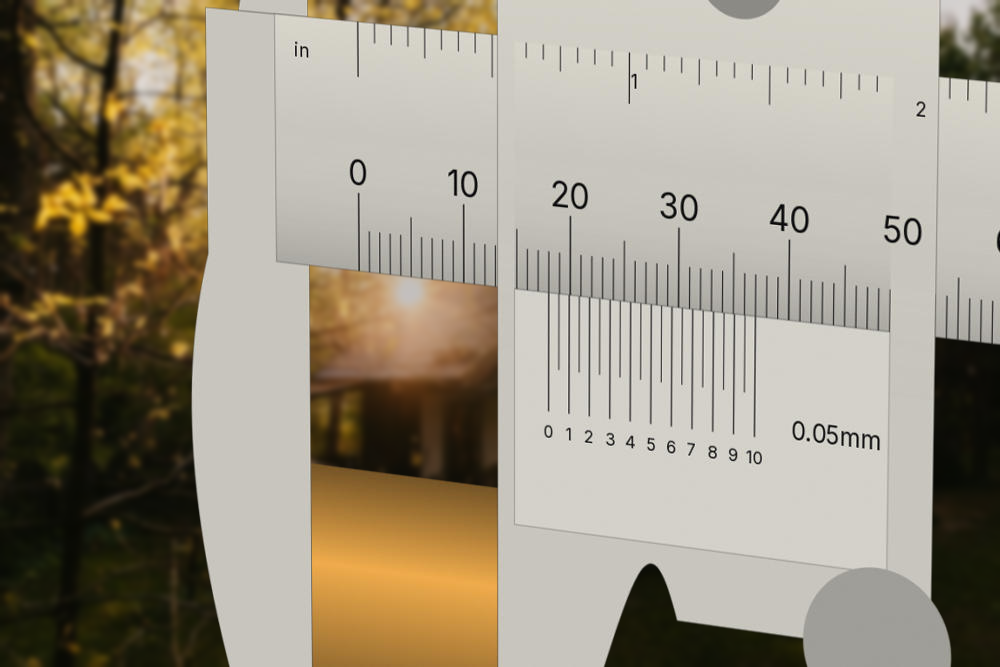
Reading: 18.0 mm
